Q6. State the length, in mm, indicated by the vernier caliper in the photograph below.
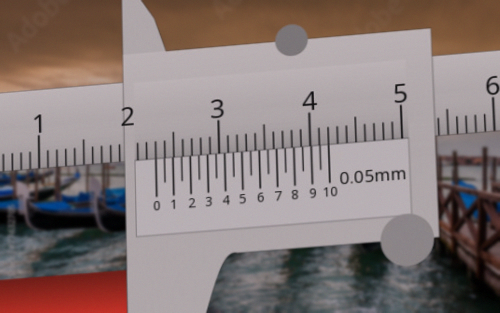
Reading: 23.0 mm
